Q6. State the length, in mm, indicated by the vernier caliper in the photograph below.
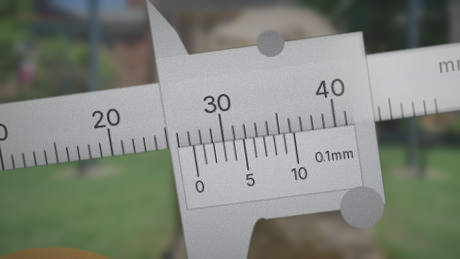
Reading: 27.3 mm
